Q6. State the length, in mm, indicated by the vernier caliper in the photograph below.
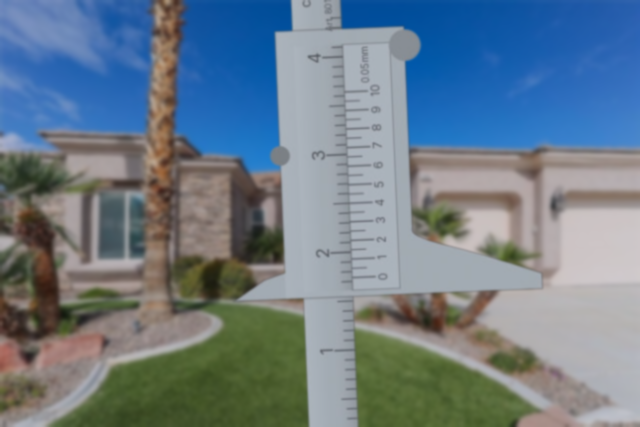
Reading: 17.4 mm
